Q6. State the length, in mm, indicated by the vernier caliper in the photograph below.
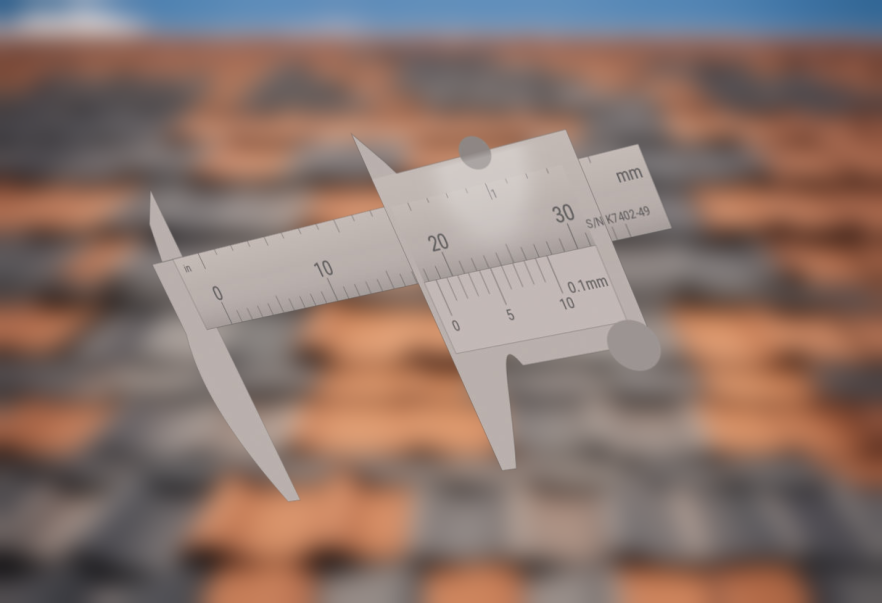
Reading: 18.6 mm
